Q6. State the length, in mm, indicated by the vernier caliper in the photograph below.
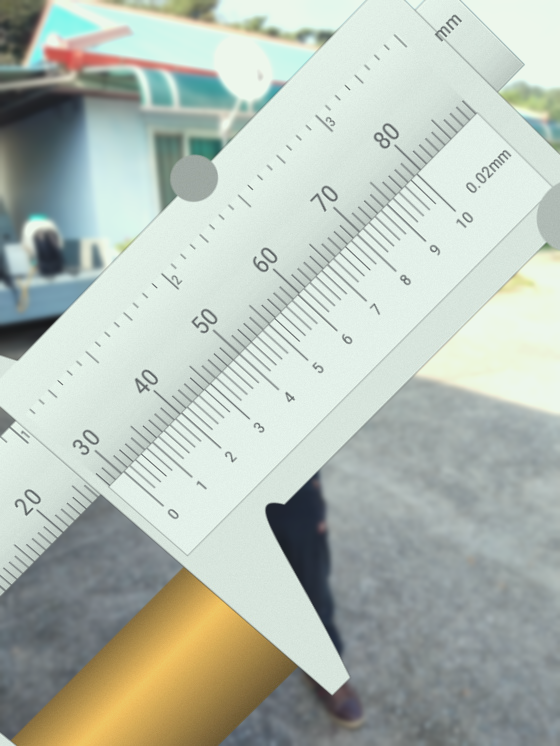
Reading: 30.4 mm
